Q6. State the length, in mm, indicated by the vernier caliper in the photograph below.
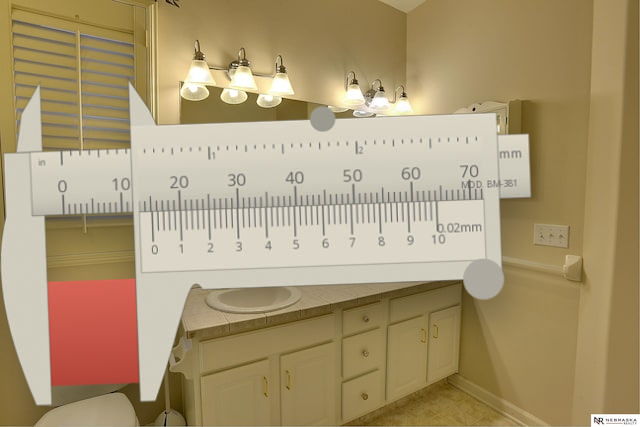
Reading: 15.2 mm
